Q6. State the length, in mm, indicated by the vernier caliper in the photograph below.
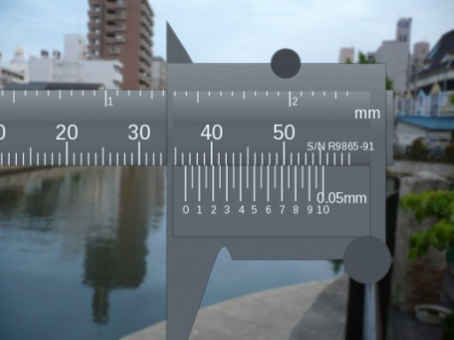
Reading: 36.4 mm
